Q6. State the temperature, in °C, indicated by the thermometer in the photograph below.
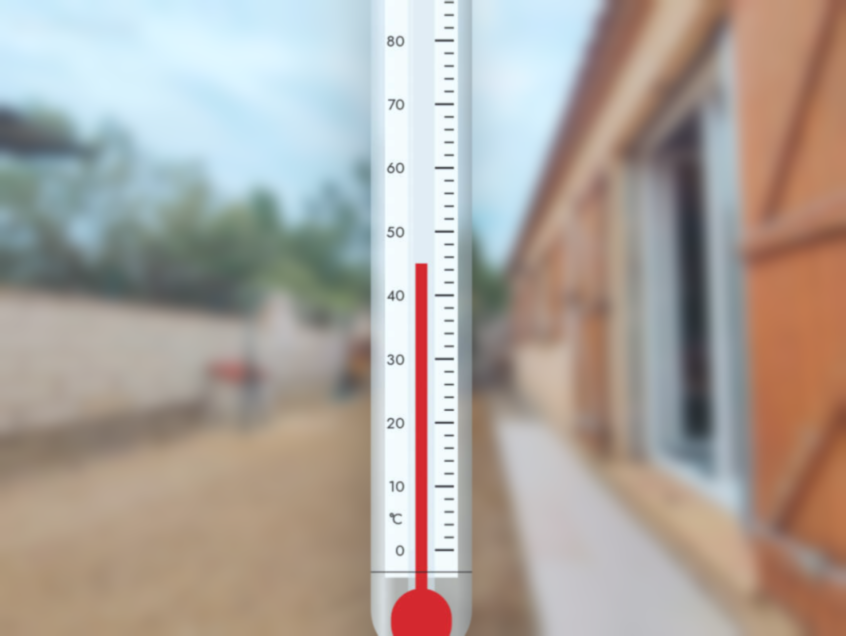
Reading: 45 °C
